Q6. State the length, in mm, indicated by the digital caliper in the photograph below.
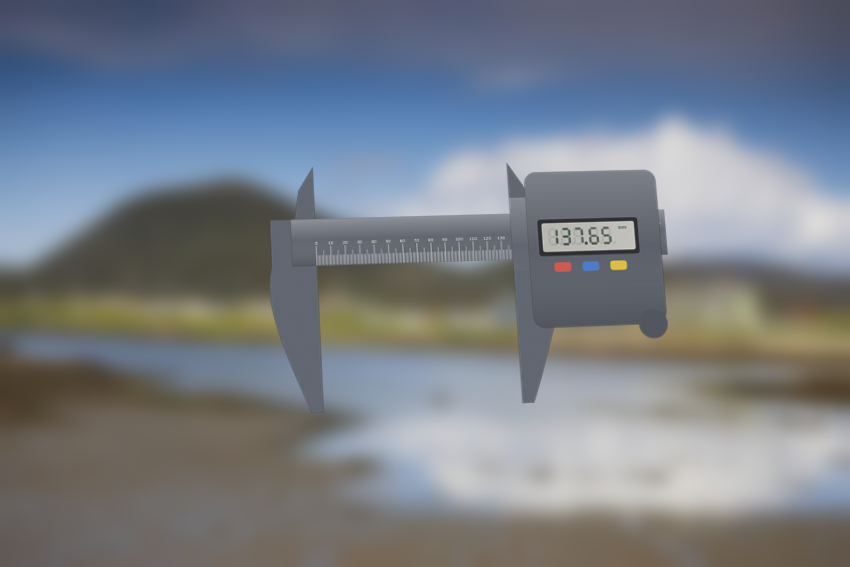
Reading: 137.65 mm
